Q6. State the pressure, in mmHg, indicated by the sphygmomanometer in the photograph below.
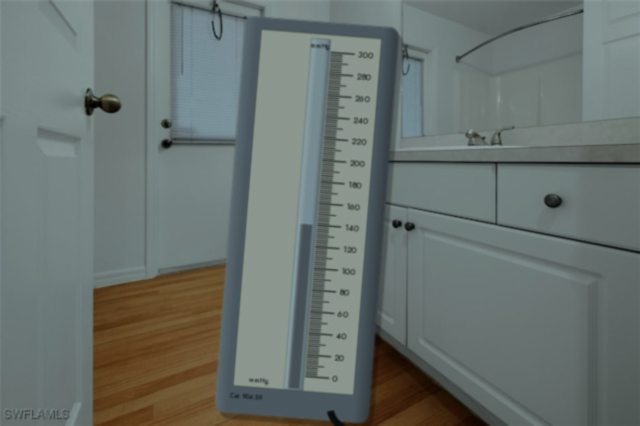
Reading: 140 mmHg
